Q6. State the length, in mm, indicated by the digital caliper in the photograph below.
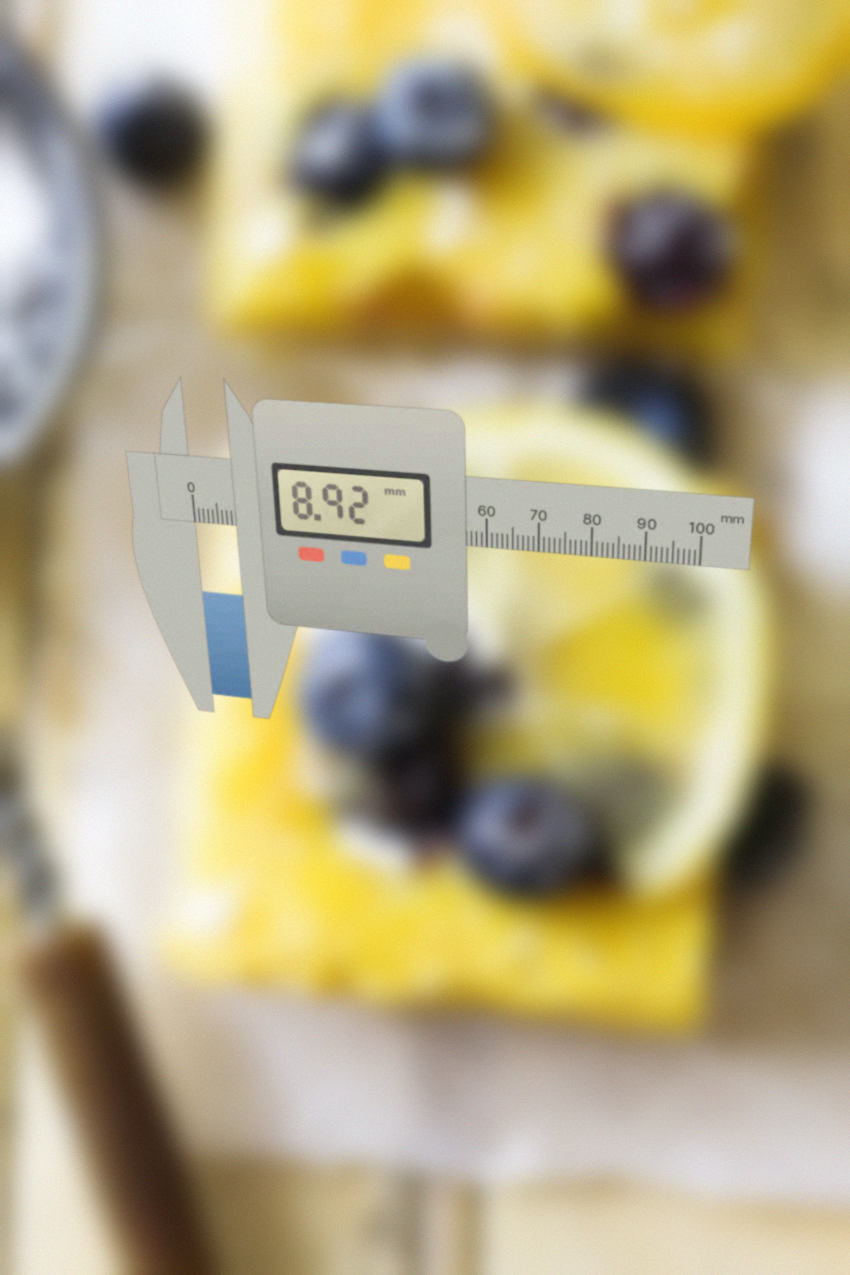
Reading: 8.92 mm
